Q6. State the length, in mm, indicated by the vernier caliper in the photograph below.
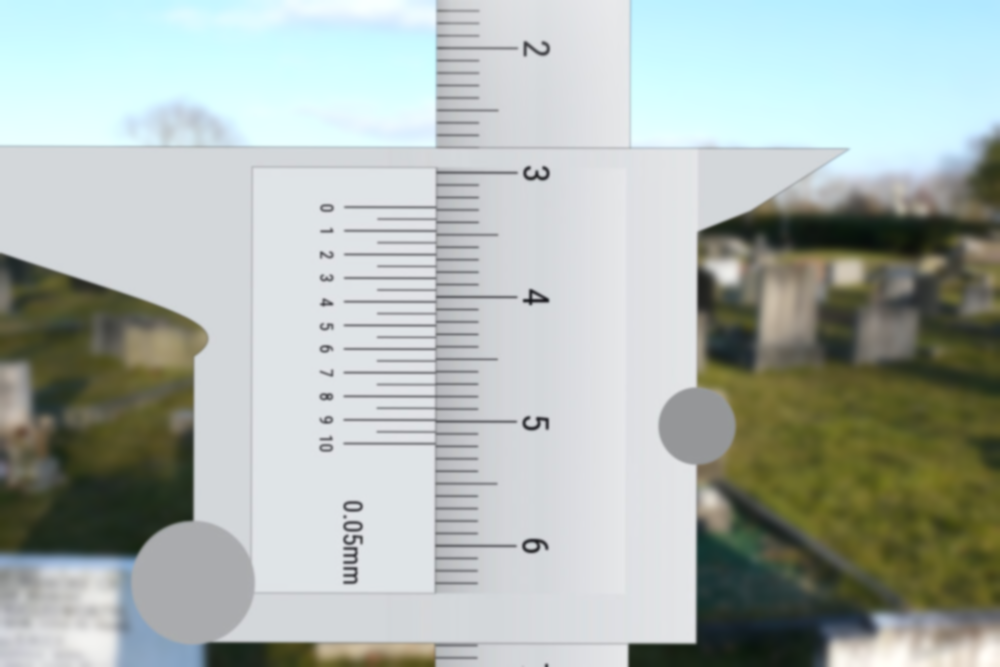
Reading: 32.8 mm
